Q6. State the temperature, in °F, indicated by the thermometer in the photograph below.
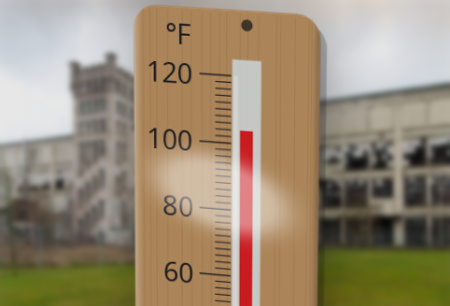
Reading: 104 °F
